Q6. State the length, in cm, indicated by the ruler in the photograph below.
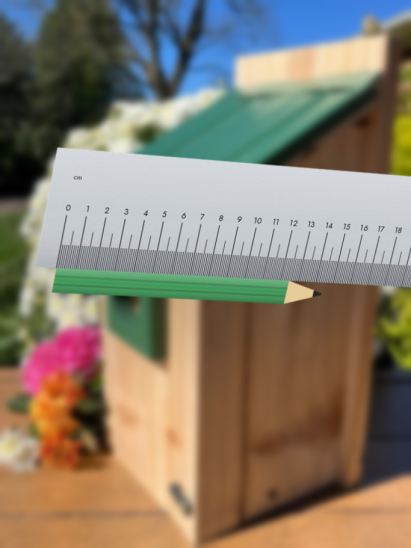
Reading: 14.5 cm
